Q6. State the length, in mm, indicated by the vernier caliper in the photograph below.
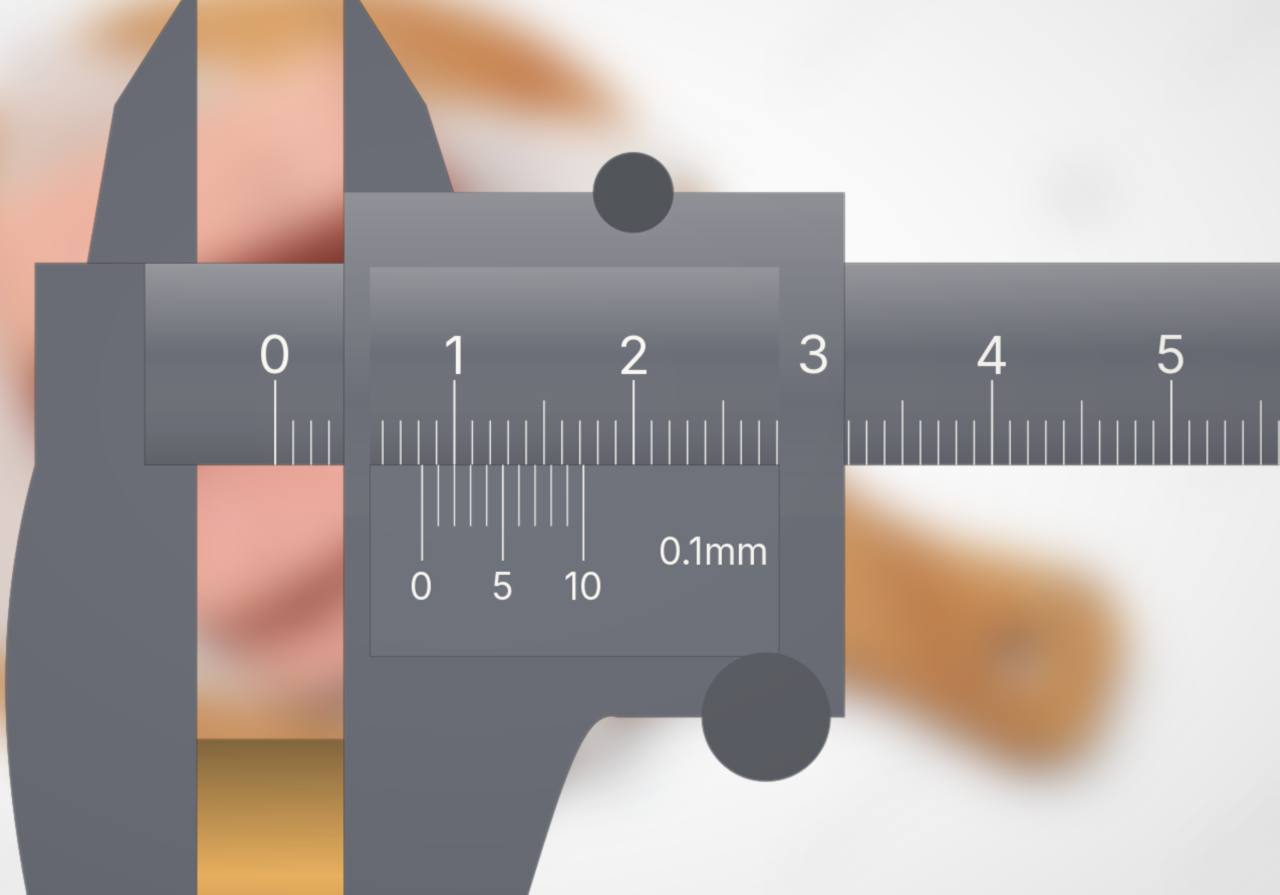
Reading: 8.2 mm
